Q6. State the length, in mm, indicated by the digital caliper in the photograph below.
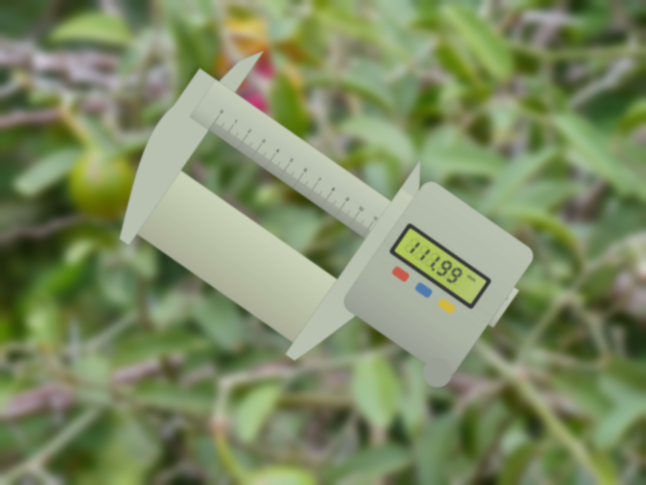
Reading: 111.99 mm
